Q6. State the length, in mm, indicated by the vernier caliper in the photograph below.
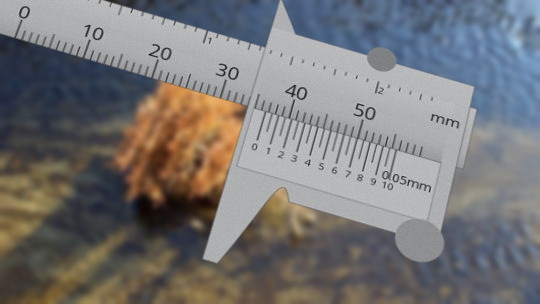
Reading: 36.6 mm
